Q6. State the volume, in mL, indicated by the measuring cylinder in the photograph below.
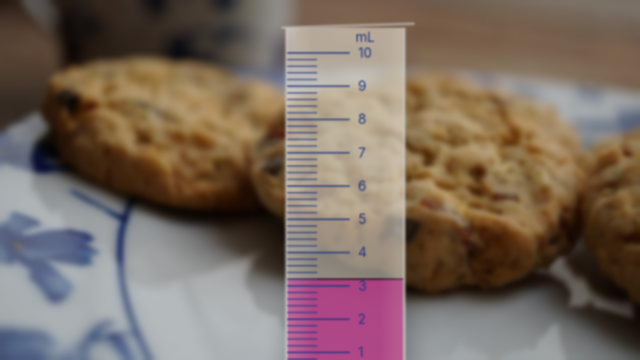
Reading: 3.2 mL
